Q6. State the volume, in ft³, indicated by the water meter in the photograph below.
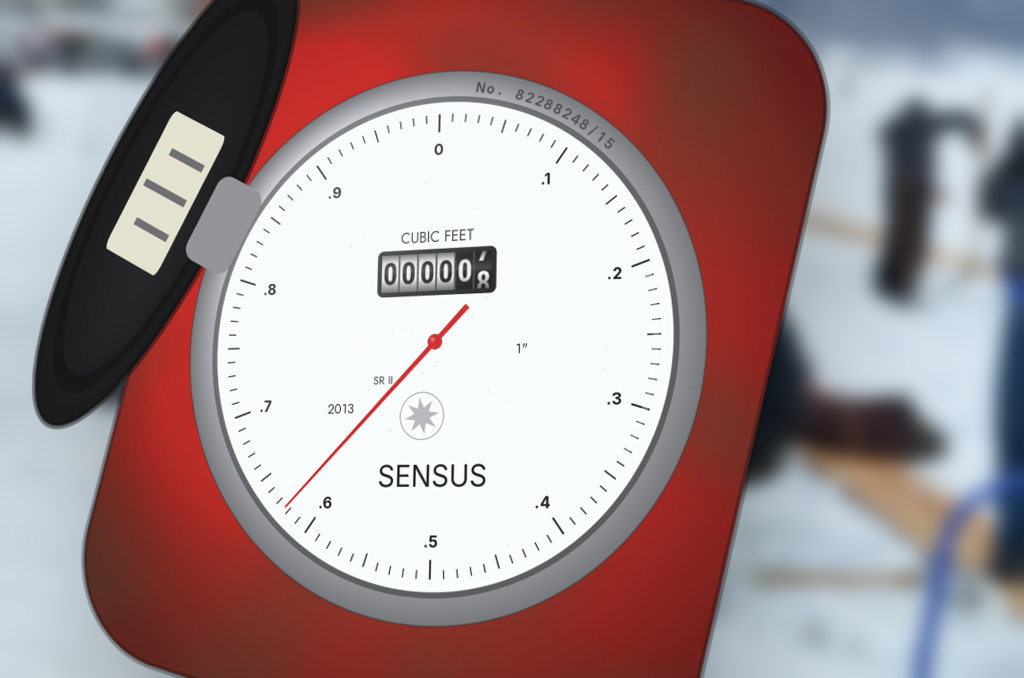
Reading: 7.62 ft³
